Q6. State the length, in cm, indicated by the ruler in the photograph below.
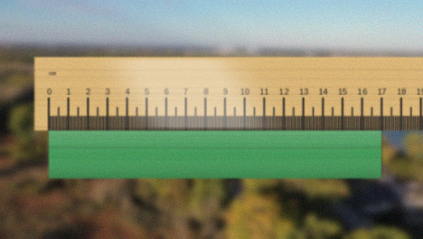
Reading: 17 cm
